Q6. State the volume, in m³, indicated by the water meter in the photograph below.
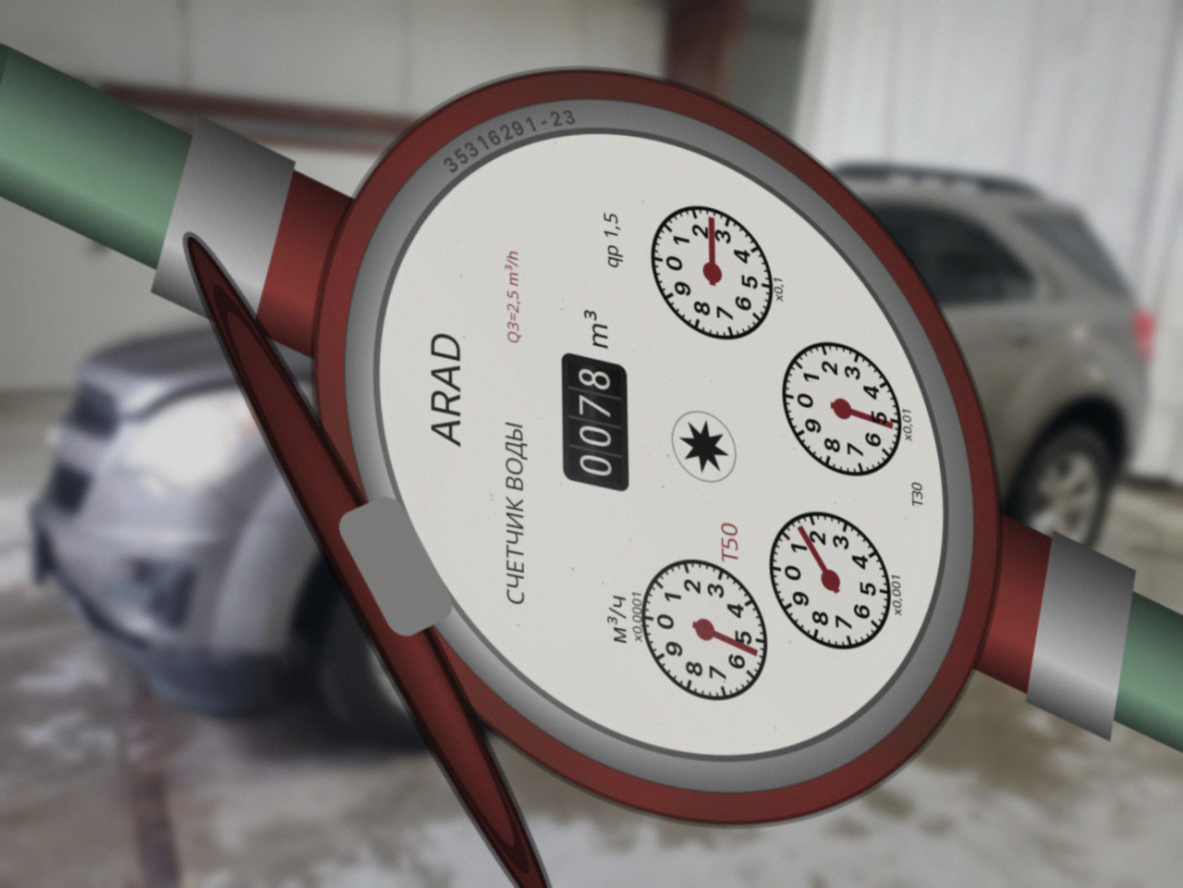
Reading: 78.2515 m³
